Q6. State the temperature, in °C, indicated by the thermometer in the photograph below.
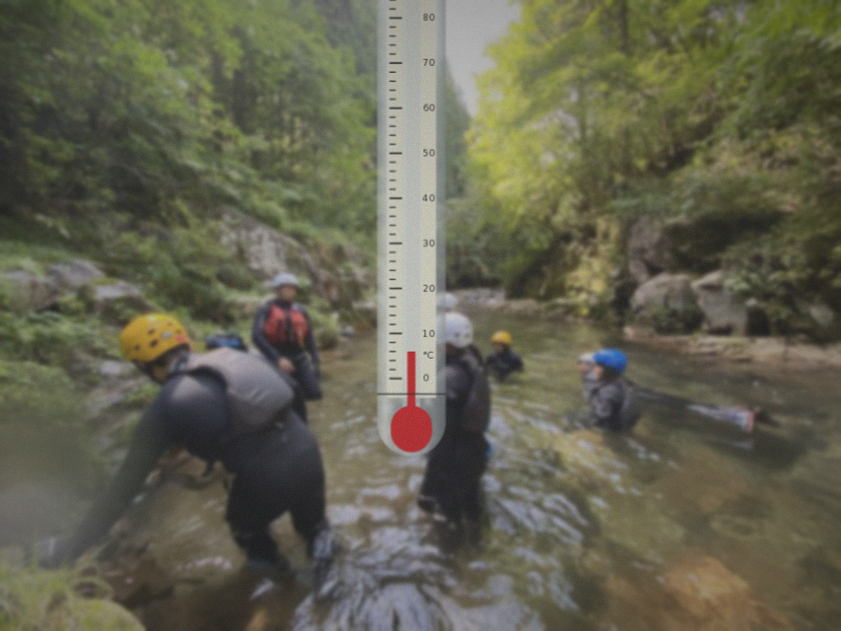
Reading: 6 °C
